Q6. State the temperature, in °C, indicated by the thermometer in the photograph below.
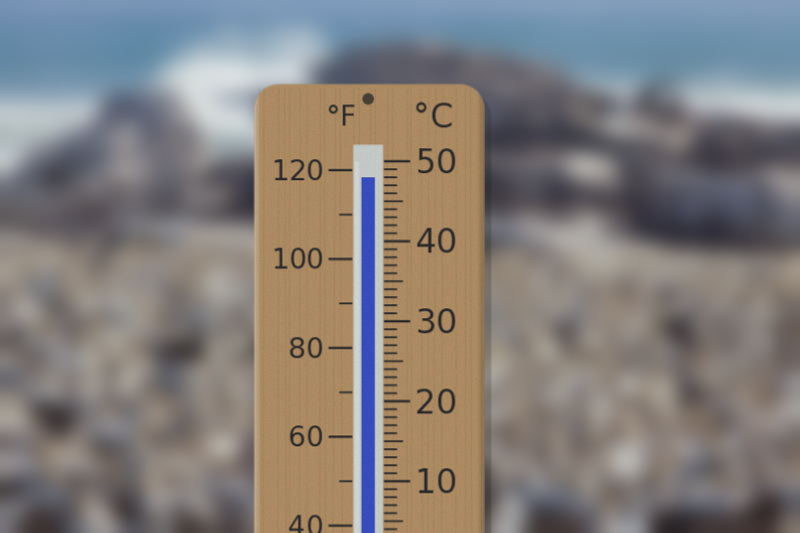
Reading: 48 °C
